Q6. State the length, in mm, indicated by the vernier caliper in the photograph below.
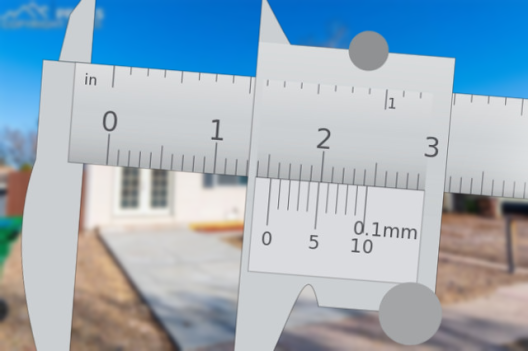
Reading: 15.3 mm
